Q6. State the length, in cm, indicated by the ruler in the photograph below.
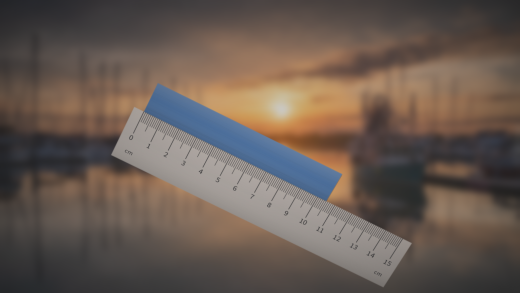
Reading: 10.5 cm
